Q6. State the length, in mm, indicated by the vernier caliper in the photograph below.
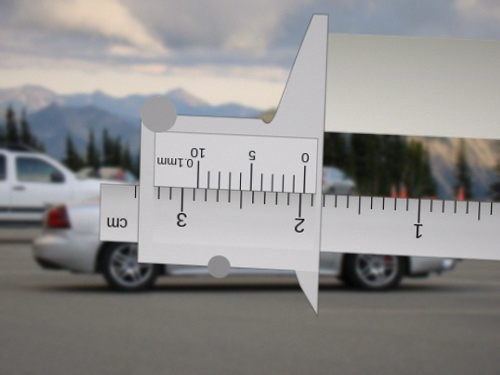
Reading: 19.7 mm
